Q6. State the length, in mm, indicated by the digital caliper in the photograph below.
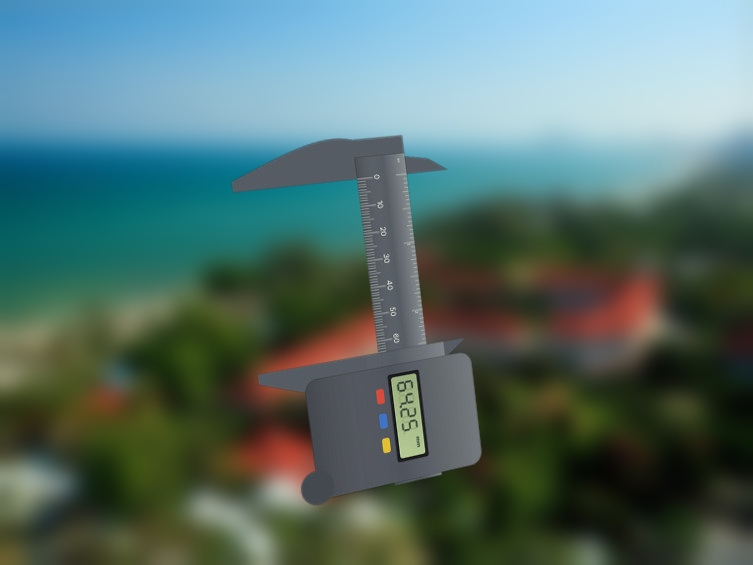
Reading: 64.25 mm
